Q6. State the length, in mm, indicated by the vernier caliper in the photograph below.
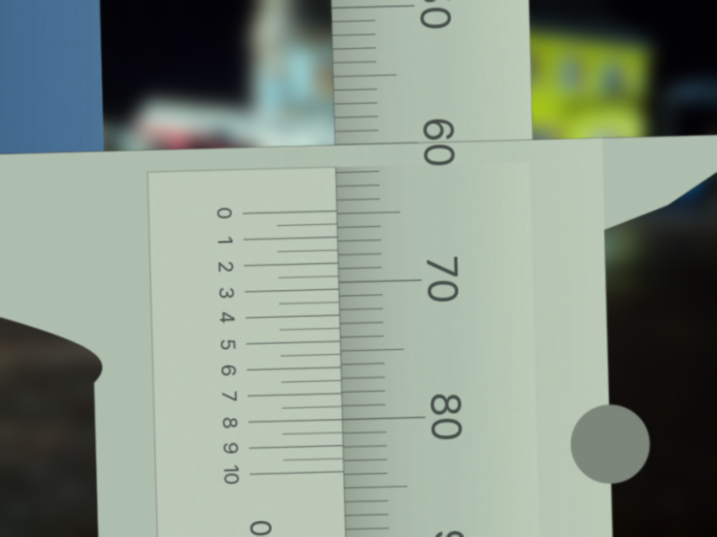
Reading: 64.8 mm
